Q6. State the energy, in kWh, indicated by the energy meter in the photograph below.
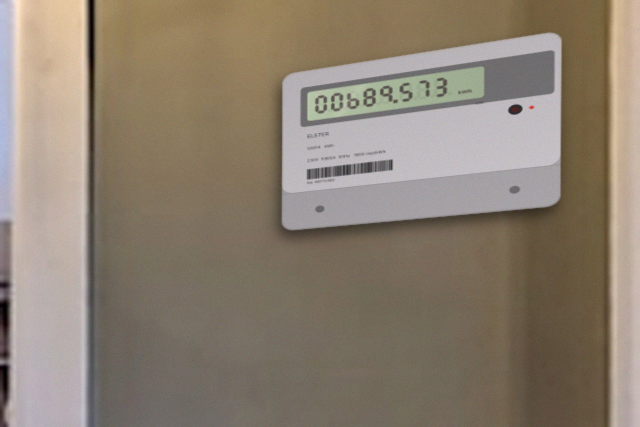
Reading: 689.573 kWh
